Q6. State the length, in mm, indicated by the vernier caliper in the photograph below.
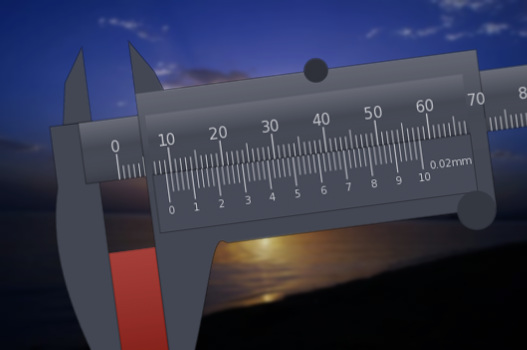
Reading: 9.0 mm
